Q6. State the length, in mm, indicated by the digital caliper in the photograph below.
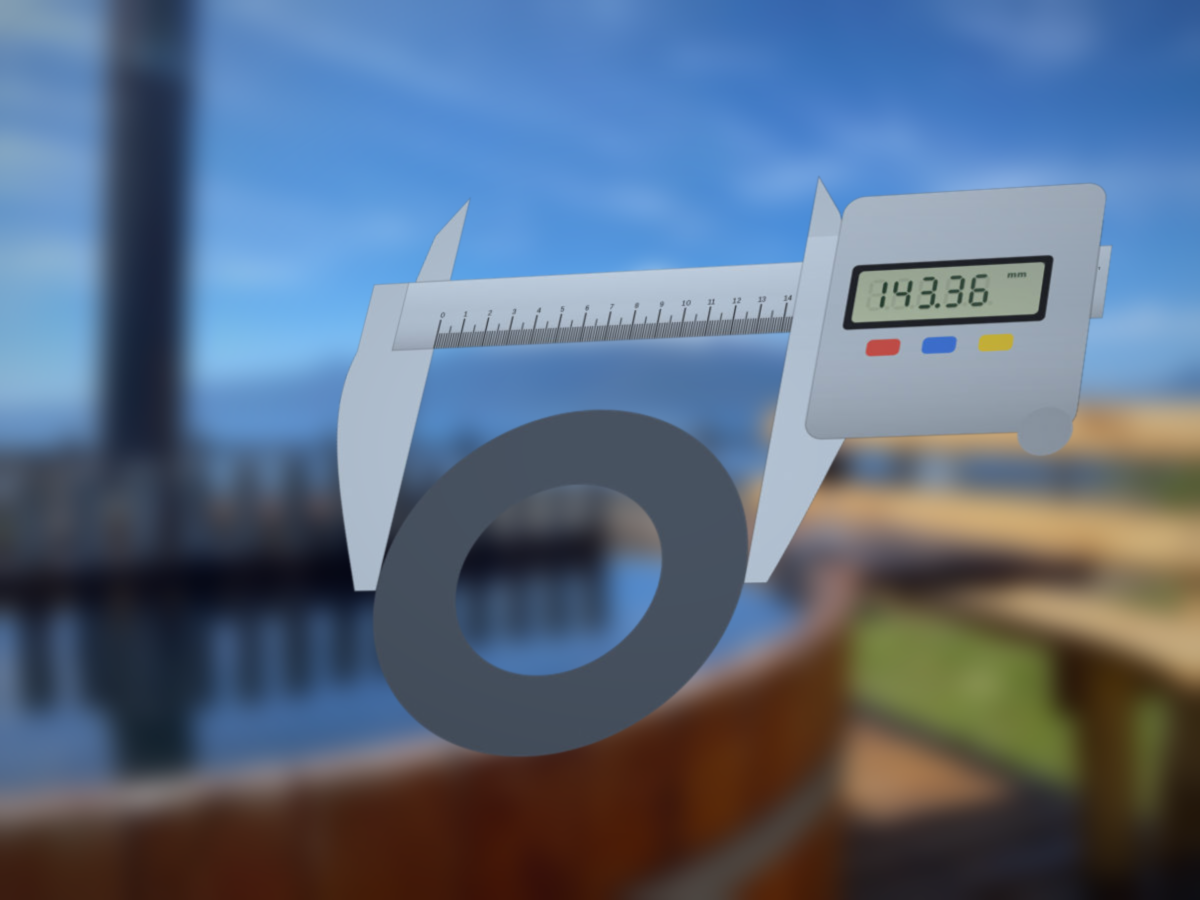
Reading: 143.36 mm
